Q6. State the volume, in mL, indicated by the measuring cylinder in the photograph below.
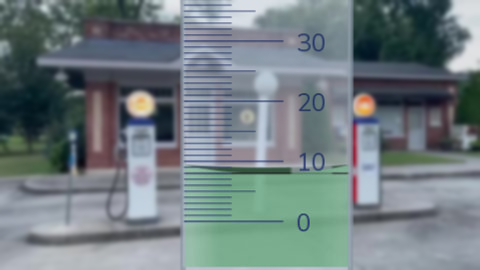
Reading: 8 mL
